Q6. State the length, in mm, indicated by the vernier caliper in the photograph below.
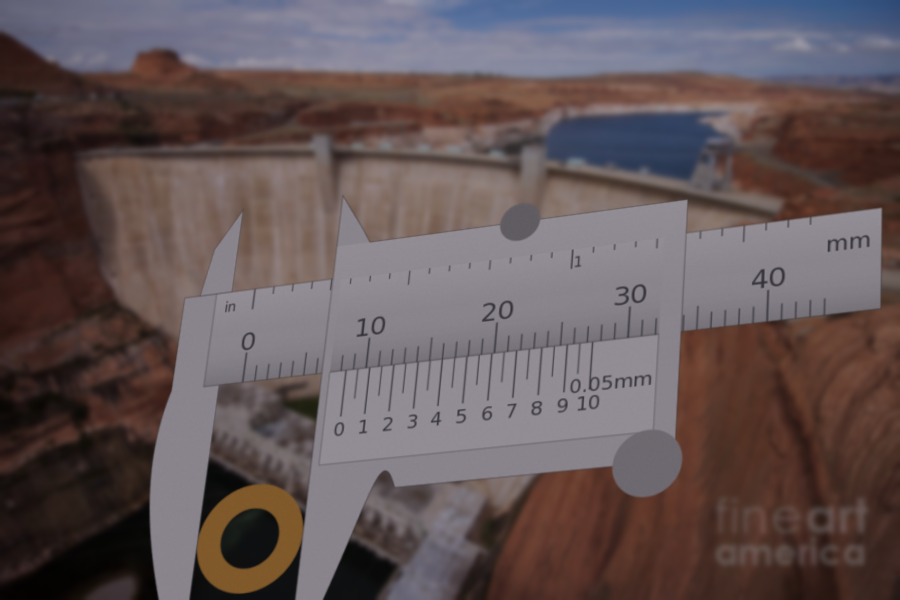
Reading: 8.4 mm
